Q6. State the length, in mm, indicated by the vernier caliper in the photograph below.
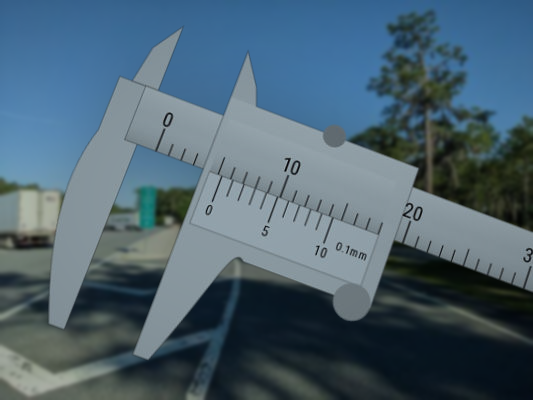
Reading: 5.3 mm
